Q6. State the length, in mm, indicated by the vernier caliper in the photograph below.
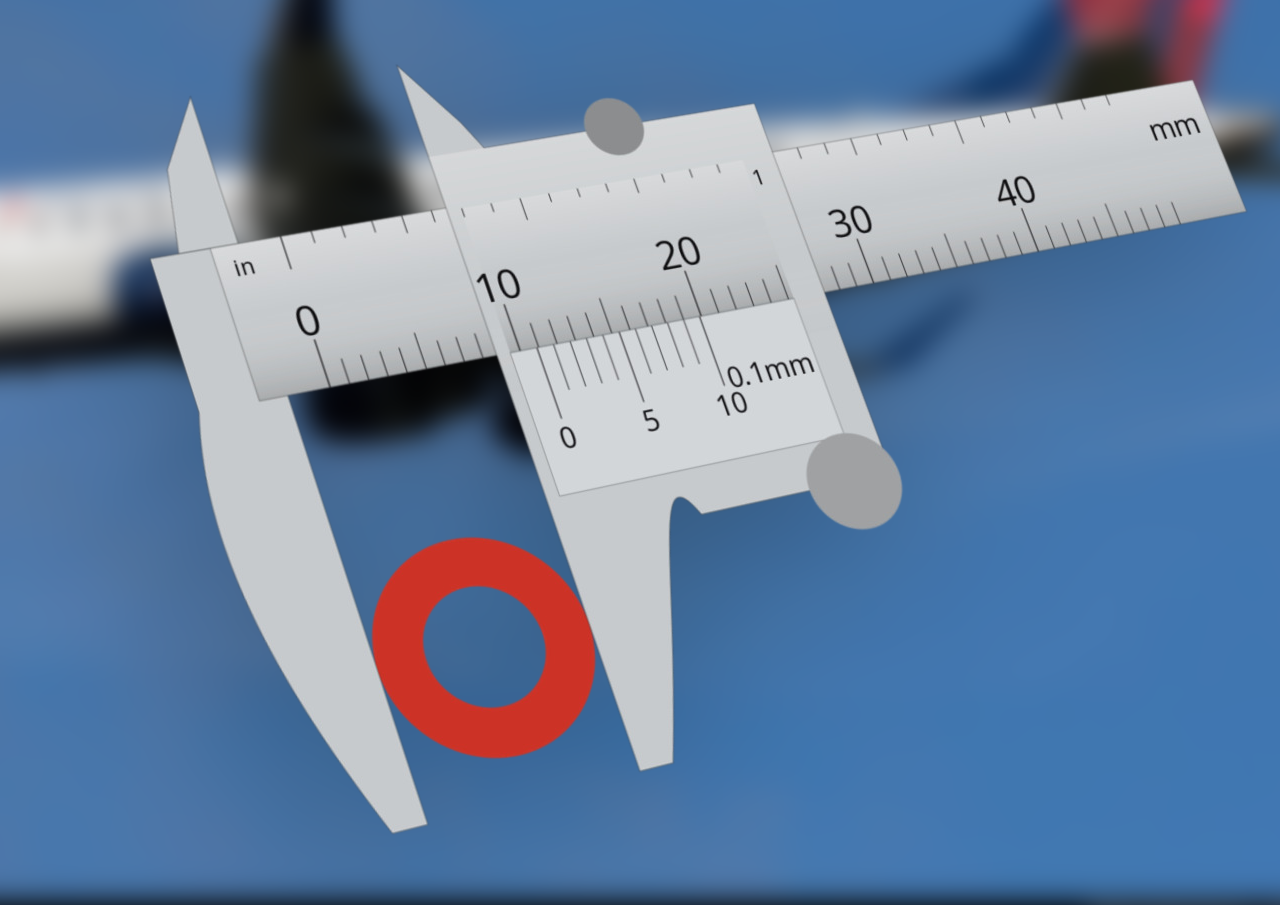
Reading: 10.9 mm
